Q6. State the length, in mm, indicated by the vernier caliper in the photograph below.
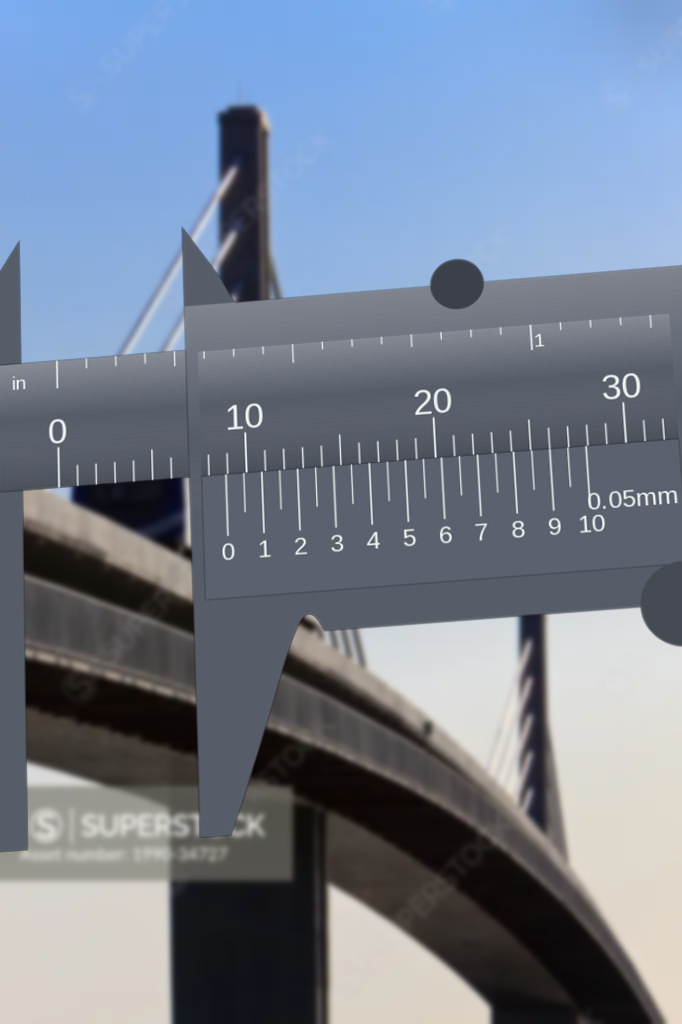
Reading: 8.9 mm
